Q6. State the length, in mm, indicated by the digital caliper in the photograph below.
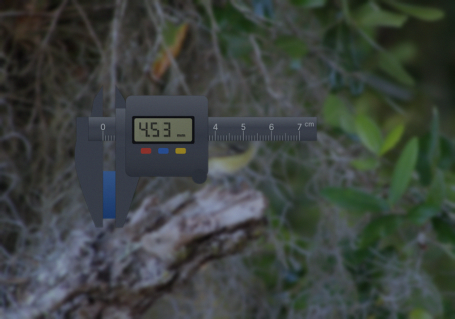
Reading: 4.53 mm
